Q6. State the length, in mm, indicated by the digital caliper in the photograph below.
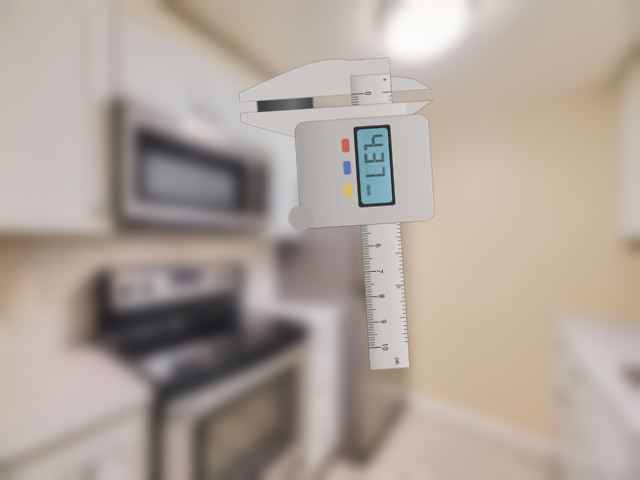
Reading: 4.37 mm
